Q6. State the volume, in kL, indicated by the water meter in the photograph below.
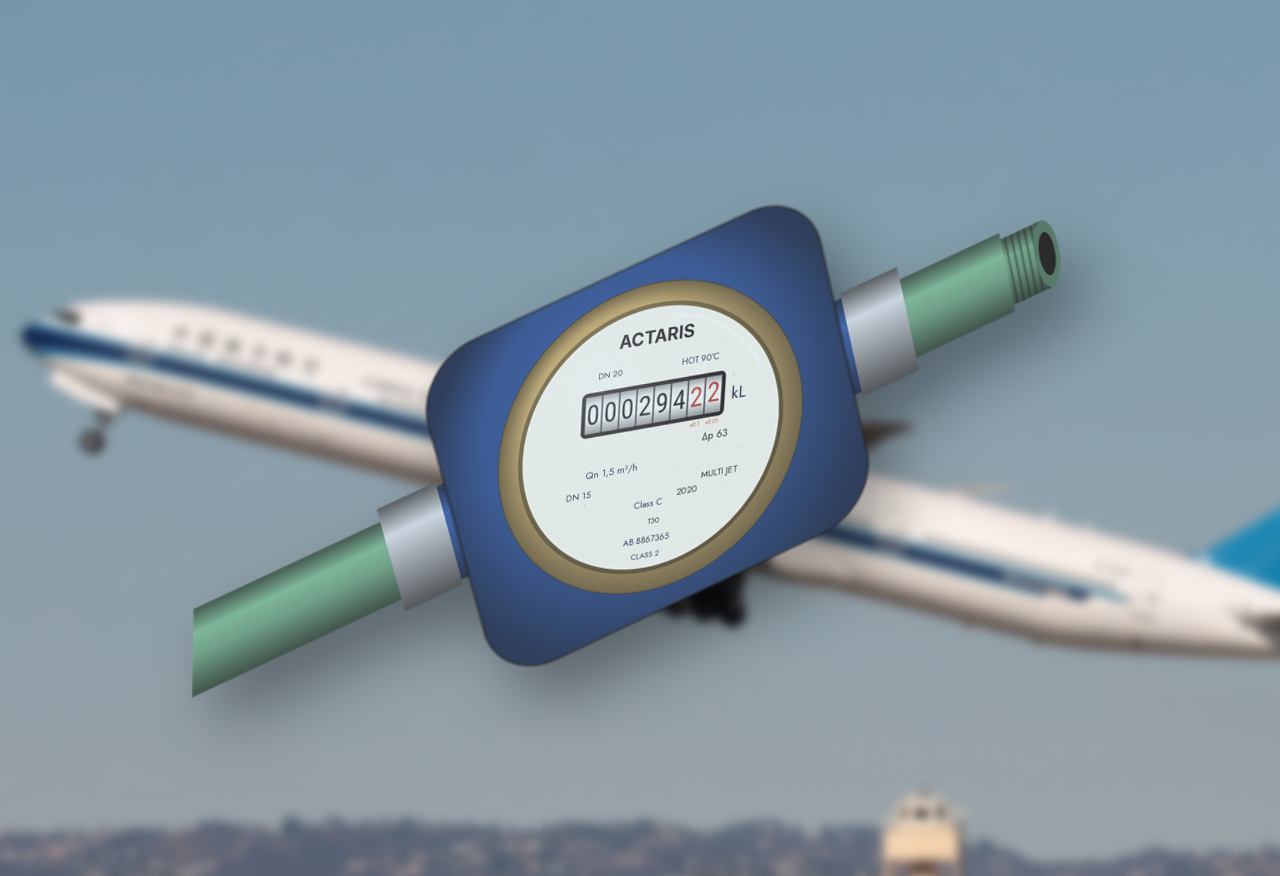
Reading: 294.22 kL
